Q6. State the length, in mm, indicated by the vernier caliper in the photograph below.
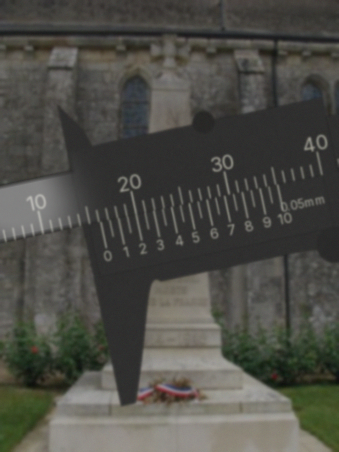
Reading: 16.2 mm
